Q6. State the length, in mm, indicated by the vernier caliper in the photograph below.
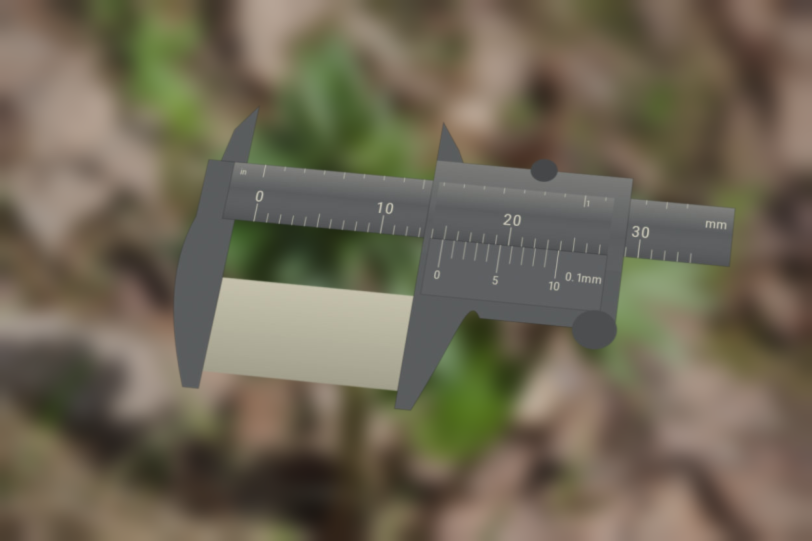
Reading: 14.9 mm
